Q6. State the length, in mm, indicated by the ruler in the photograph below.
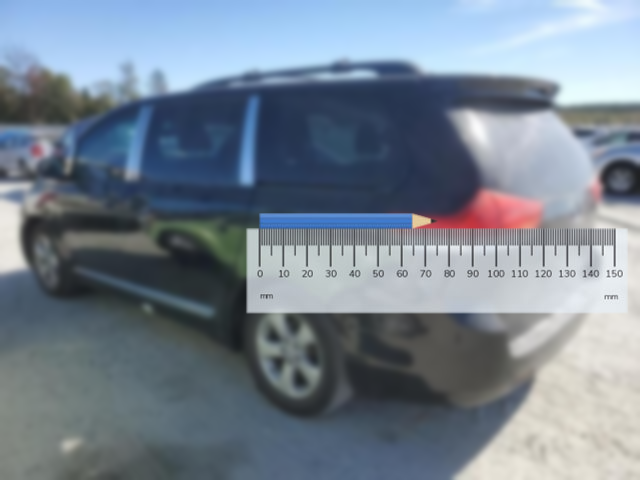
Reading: 75 mm
